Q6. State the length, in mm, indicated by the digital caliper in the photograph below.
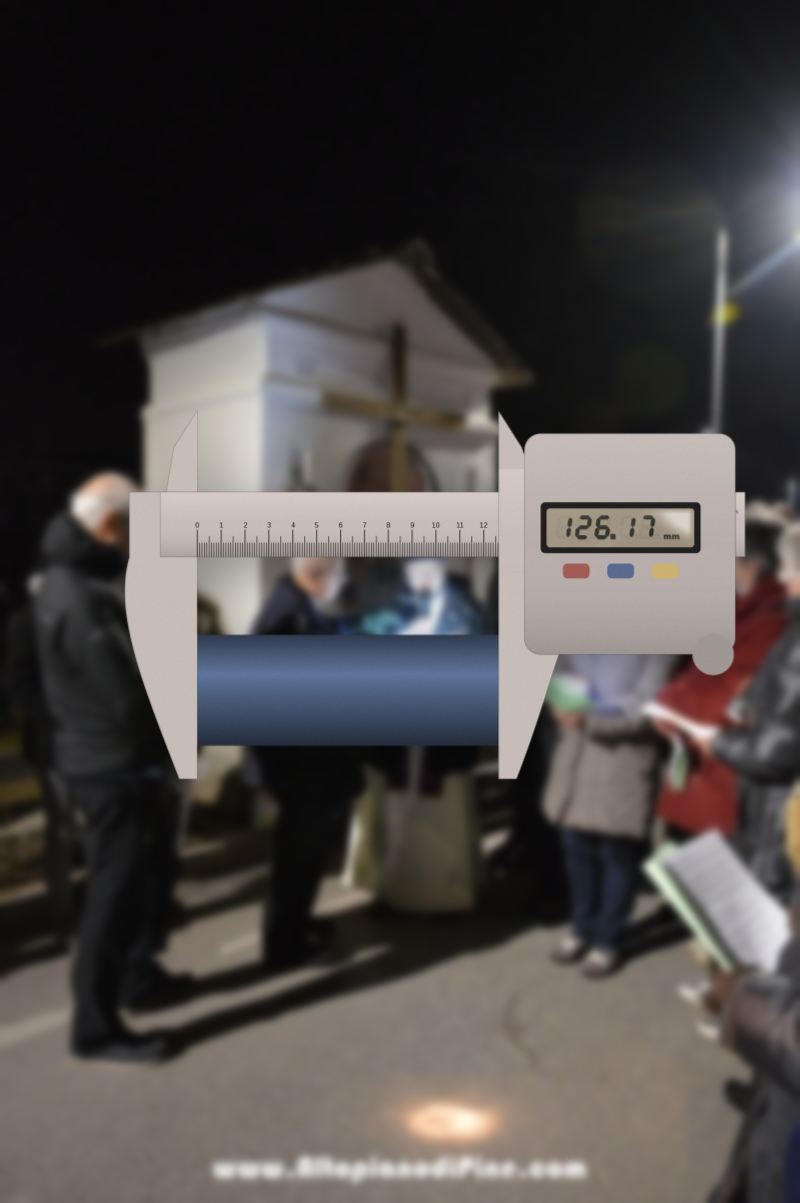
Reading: 126.17 mm
